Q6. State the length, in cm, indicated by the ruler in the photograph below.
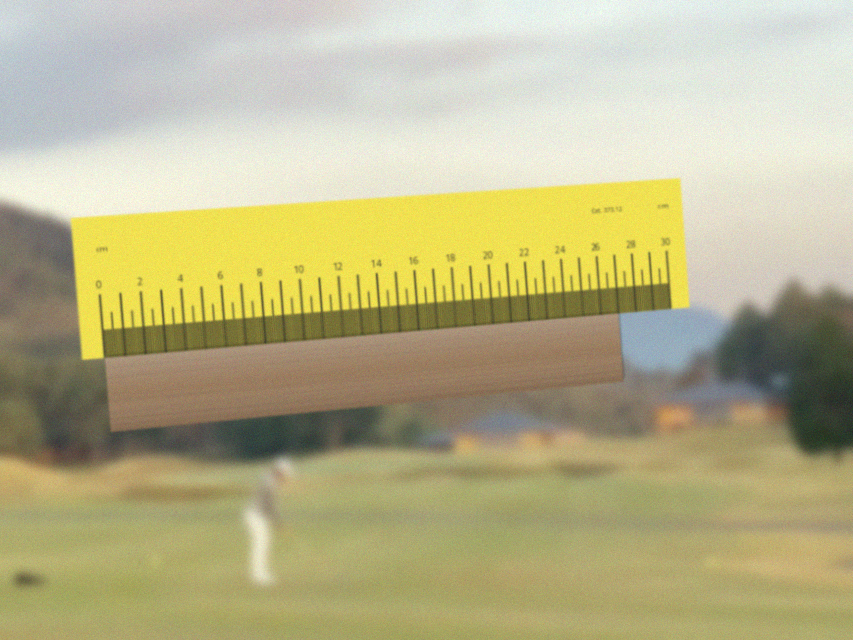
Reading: 27 cm
